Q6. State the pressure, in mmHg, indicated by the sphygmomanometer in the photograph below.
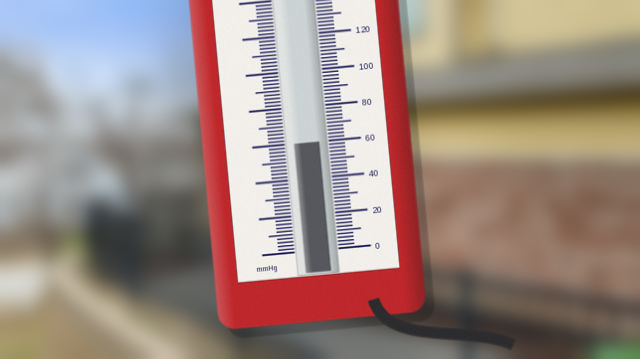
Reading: 60 mmHg
